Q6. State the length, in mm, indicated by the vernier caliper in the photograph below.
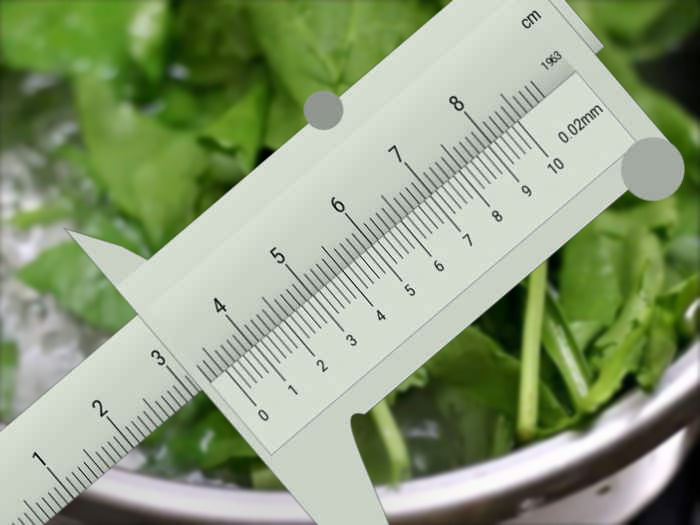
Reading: 35.4 mm
